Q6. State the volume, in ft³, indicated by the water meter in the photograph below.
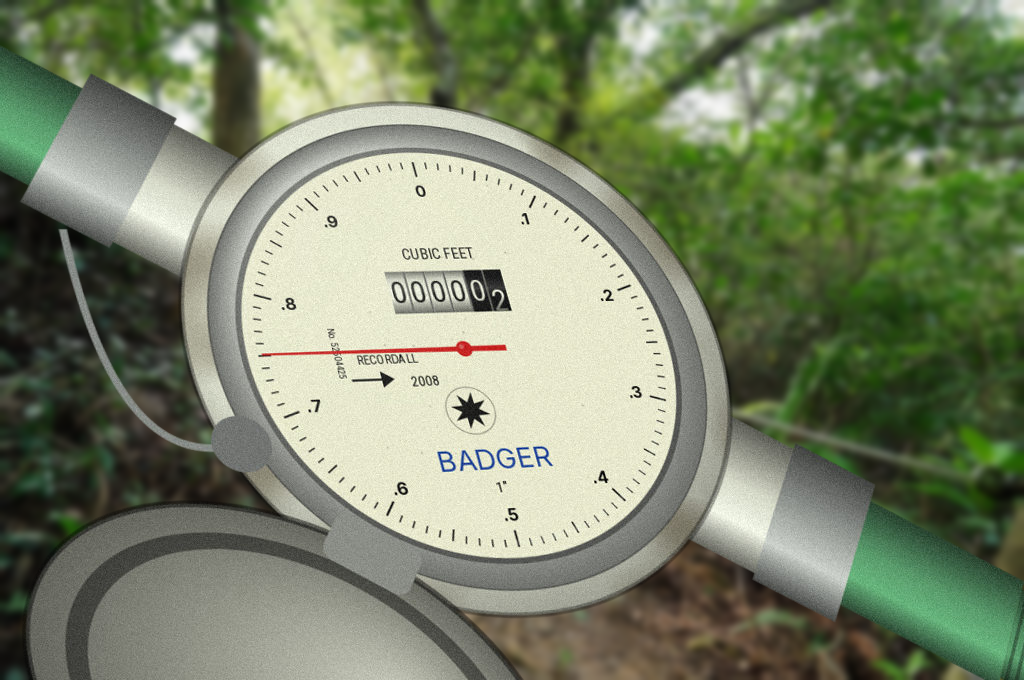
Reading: 1.75 ft³
